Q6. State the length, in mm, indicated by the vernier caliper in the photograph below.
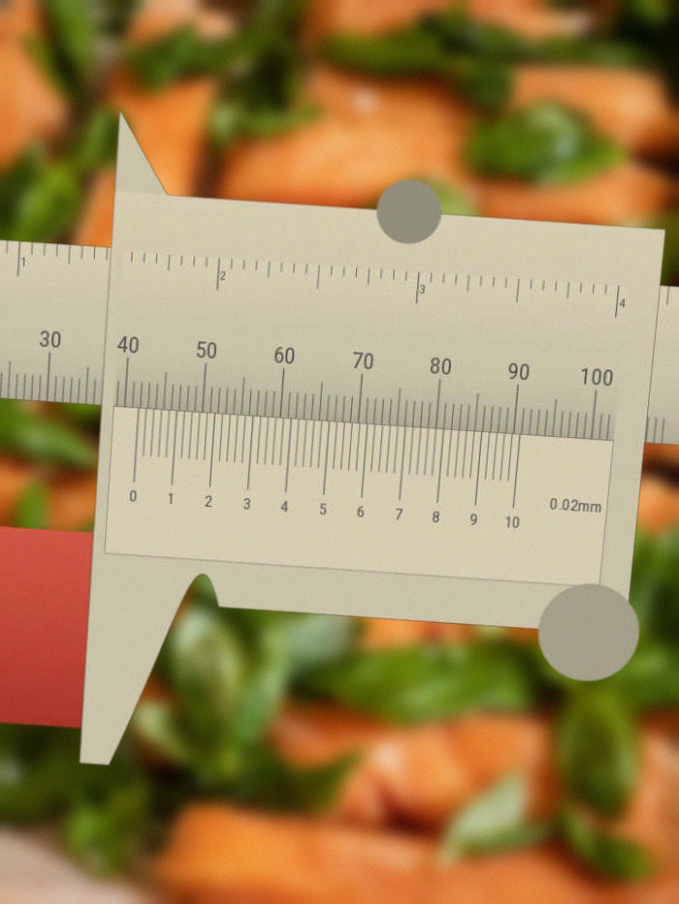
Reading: 41.8 mm
